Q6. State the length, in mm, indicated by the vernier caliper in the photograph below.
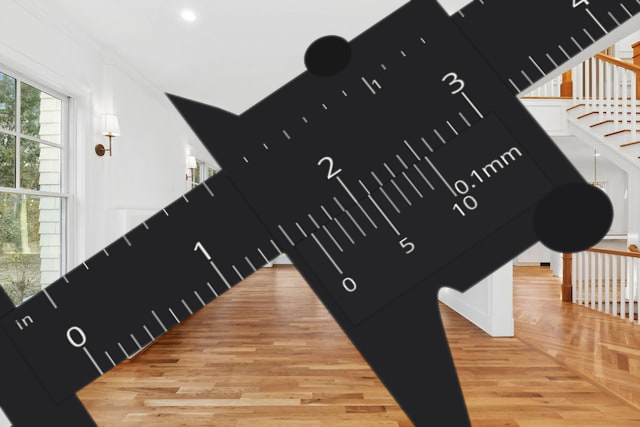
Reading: 16.4 mm
